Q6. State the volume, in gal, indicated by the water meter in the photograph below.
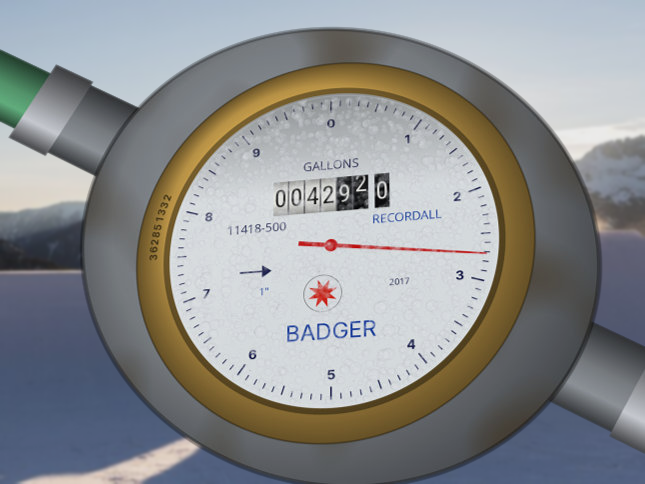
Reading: 42922.7 gal
